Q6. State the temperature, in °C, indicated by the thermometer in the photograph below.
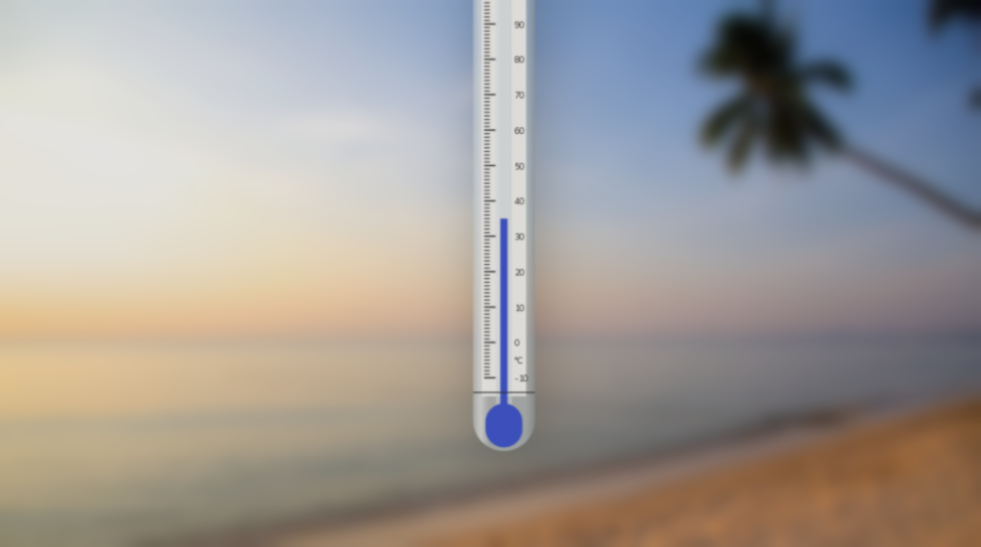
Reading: 35 °C
